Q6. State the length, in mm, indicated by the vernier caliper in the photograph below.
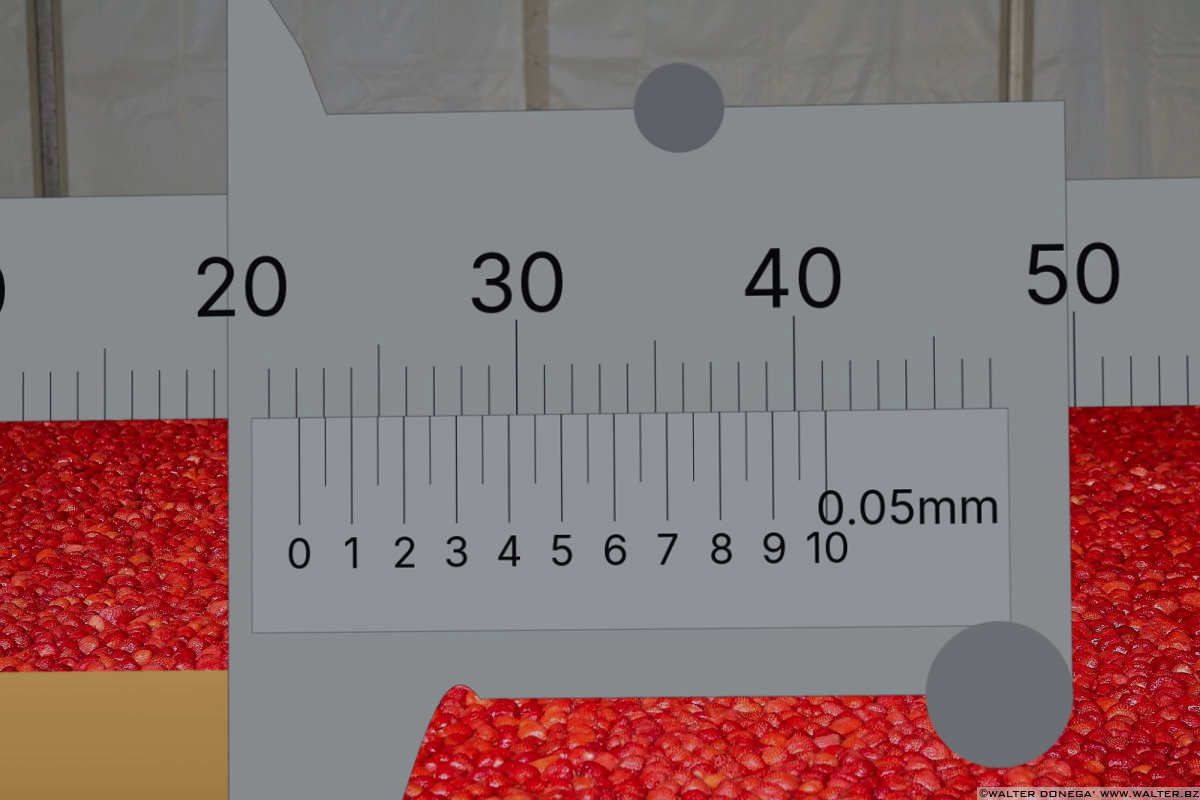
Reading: 22.10 mm
